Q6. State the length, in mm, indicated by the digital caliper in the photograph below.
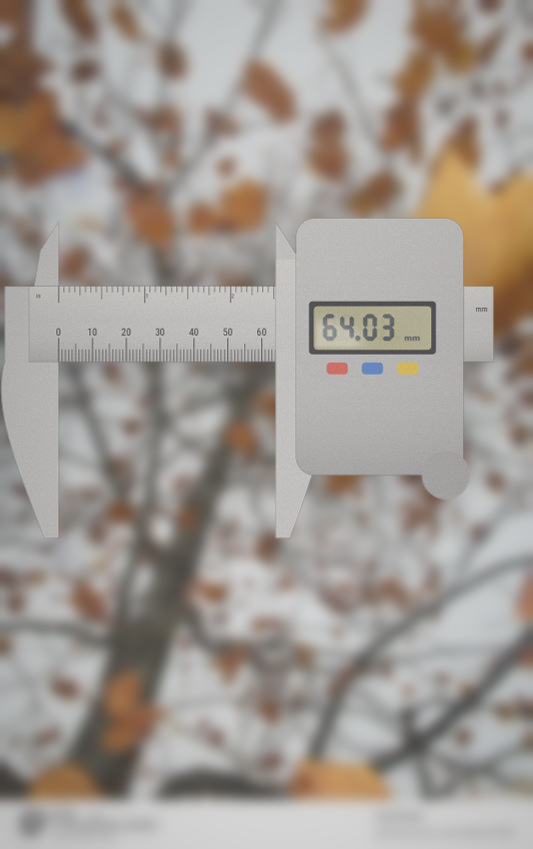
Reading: 64.03 mm
